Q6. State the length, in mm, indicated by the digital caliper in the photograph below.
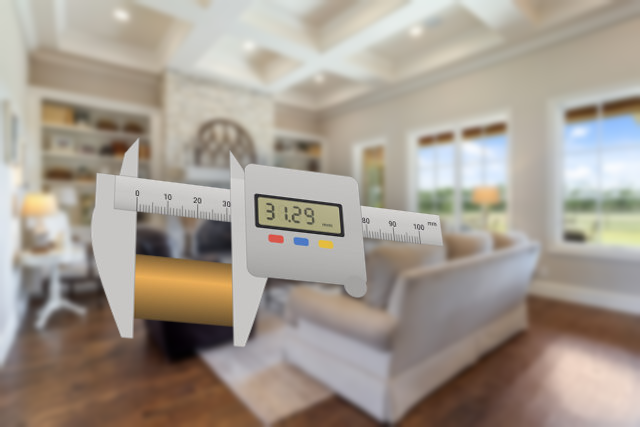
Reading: 31.29 mm
